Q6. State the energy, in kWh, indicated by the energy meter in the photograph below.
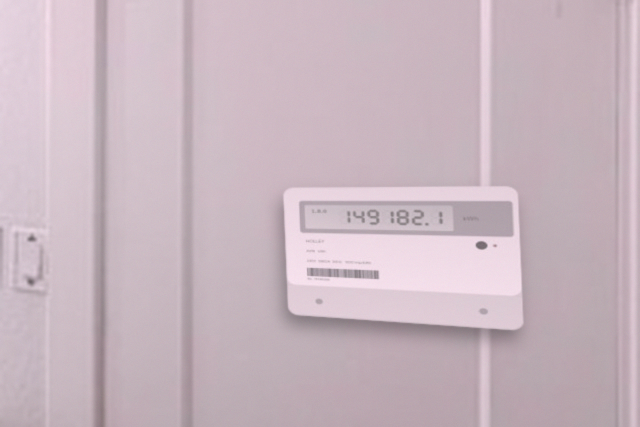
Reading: 149182.1 kWh
